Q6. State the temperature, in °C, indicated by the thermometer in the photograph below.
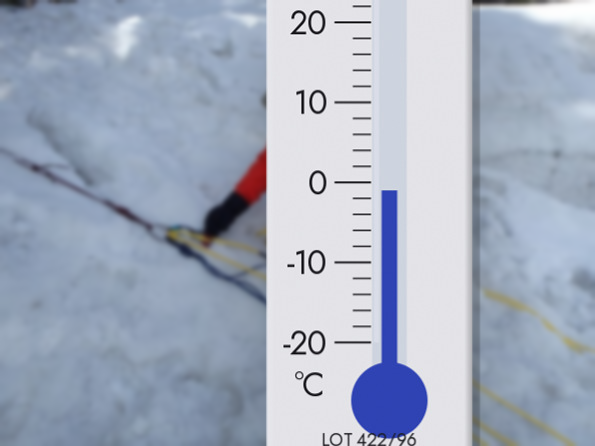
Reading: -1 °C
